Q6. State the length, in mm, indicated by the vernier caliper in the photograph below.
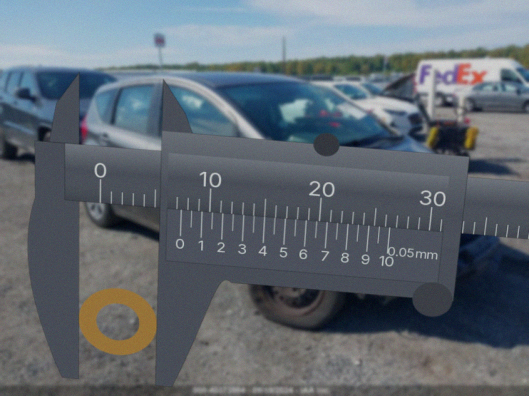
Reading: 7.4 mm
